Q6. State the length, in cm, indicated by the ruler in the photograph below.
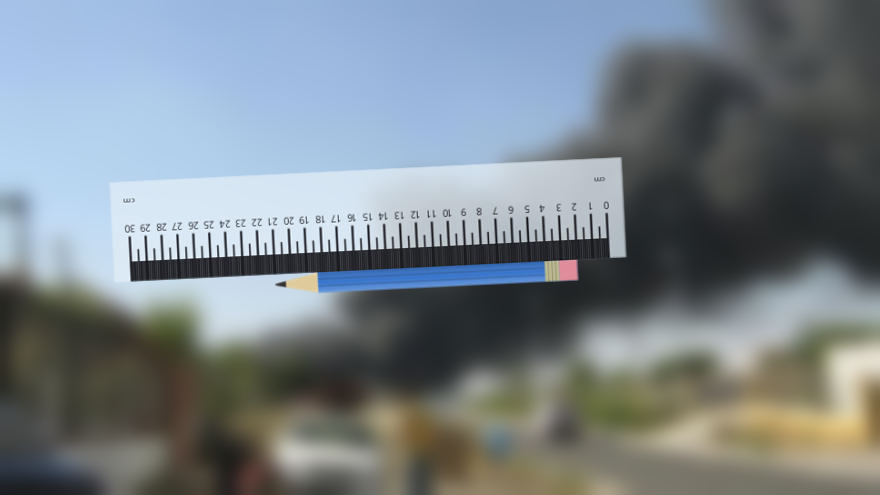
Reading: 19 cm
